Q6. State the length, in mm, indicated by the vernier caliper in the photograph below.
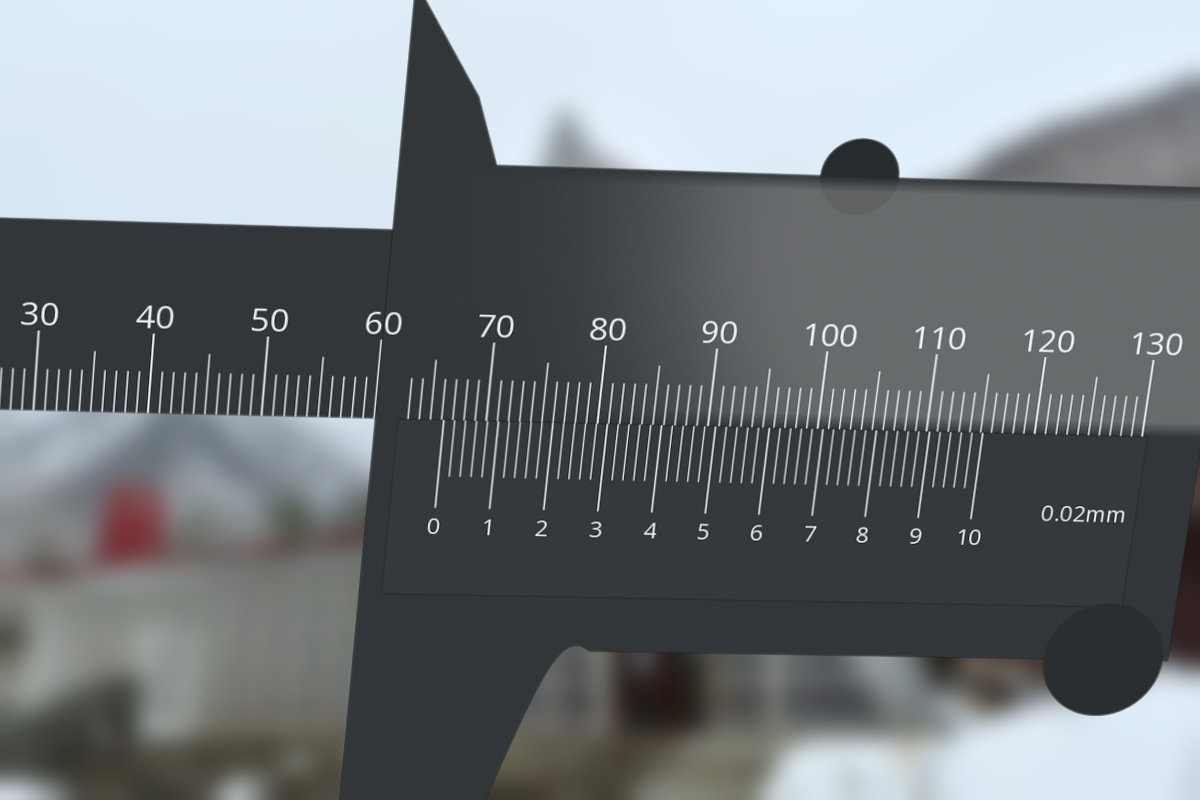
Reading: 66.2 mm
